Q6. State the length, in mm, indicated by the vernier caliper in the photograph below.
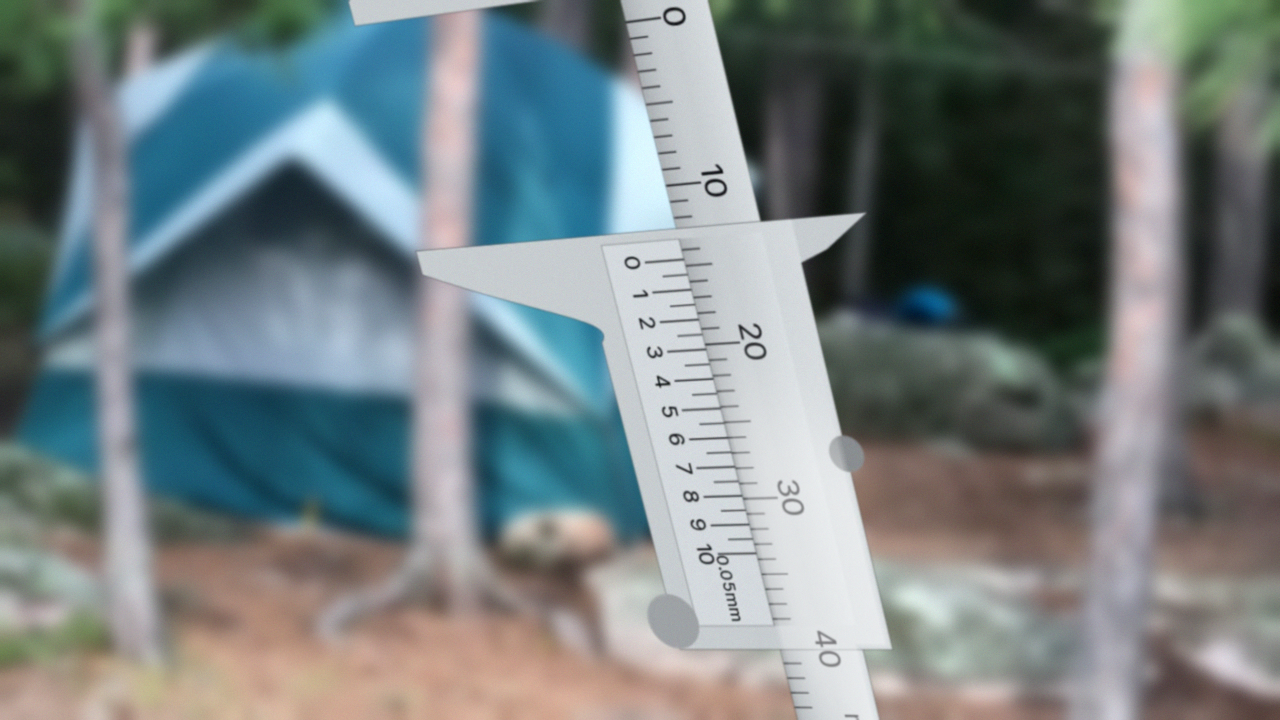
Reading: 14.6 mm
